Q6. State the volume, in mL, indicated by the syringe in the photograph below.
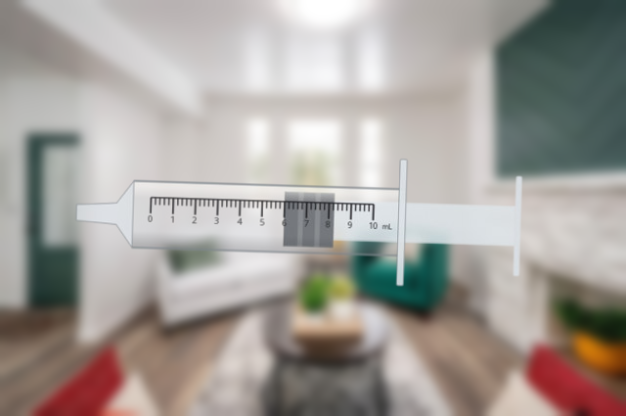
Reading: 6 mL
